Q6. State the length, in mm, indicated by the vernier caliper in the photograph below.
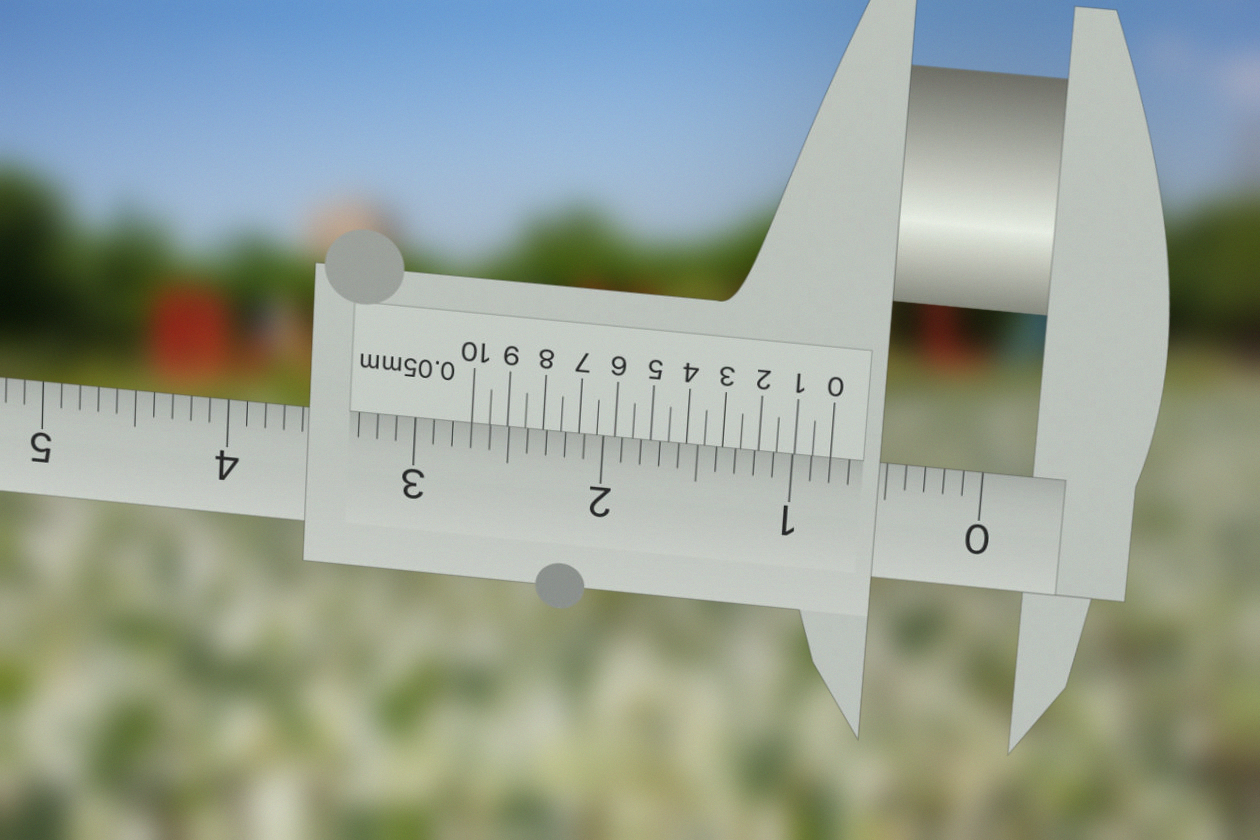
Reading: 8.0 mm
